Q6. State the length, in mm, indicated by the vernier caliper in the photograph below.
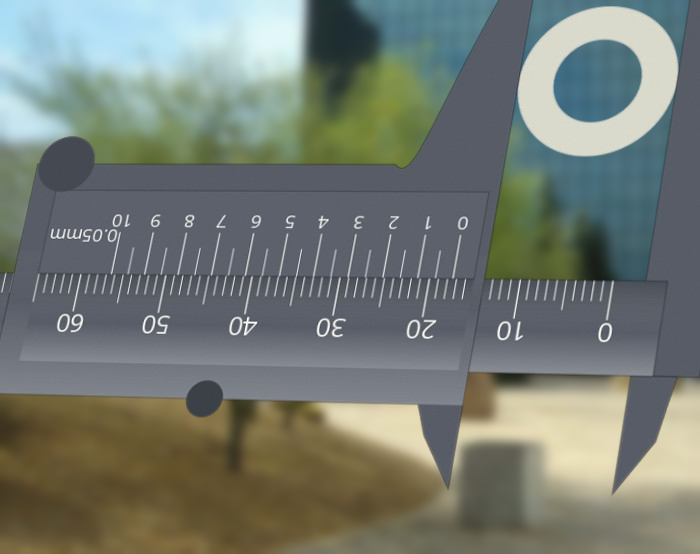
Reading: 17.4 mm
